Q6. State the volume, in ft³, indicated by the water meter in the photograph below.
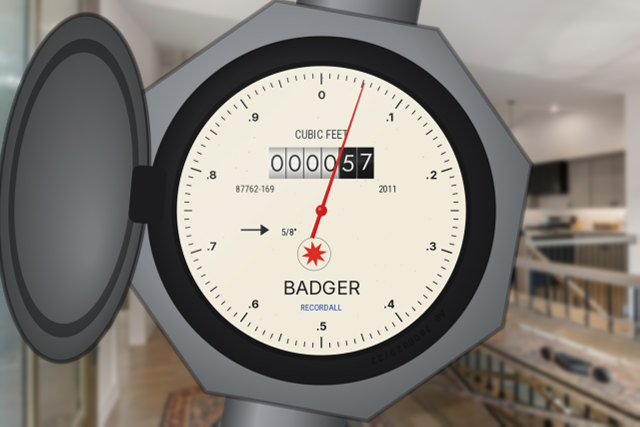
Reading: 57.05 ft³
